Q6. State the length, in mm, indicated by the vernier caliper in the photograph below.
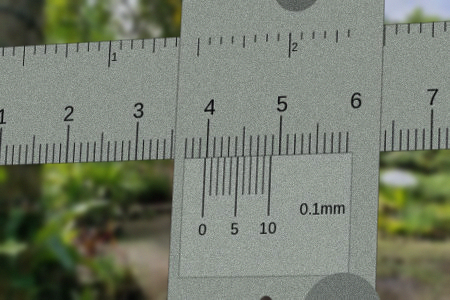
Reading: 39.8 mm
